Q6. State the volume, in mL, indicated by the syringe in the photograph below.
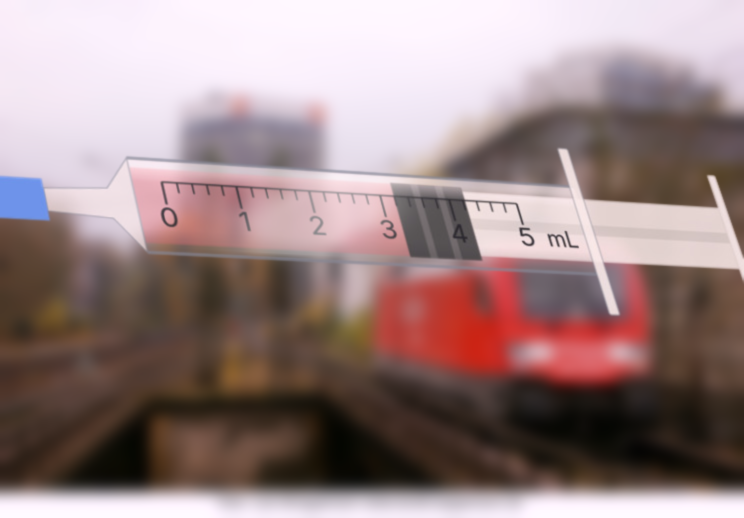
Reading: 3.2 mL
